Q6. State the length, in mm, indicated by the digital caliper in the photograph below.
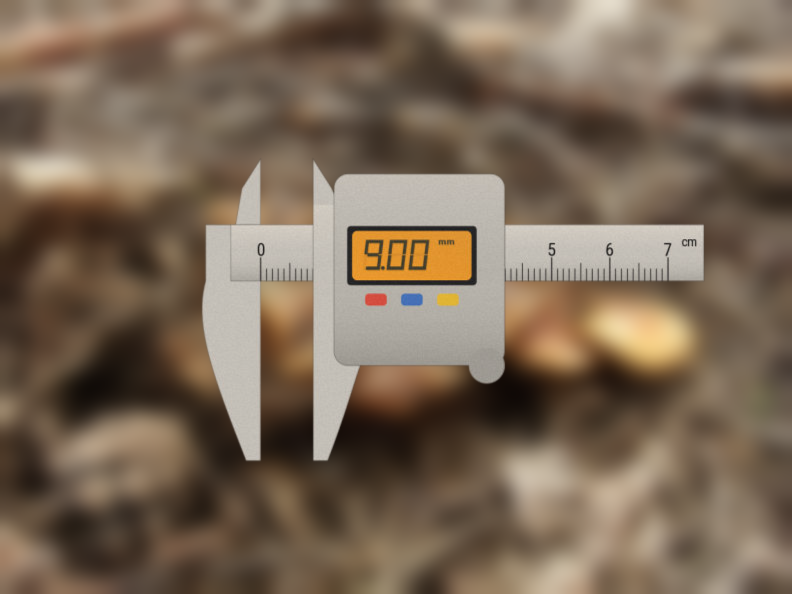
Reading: 9.00 mm
